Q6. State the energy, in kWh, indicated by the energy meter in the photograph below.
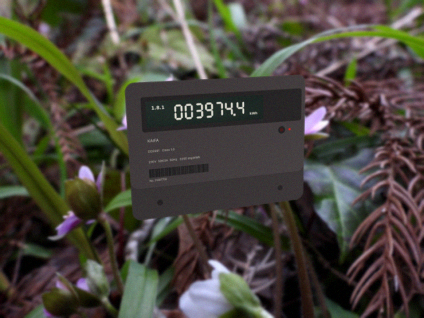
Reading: 3974.4 kWh
